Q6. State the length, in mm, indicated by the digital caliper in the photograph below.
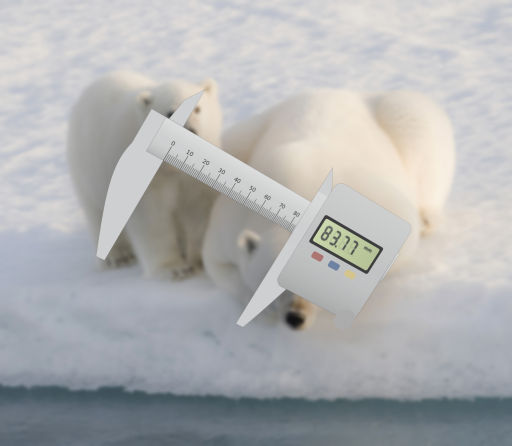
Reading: 83.77 mm
